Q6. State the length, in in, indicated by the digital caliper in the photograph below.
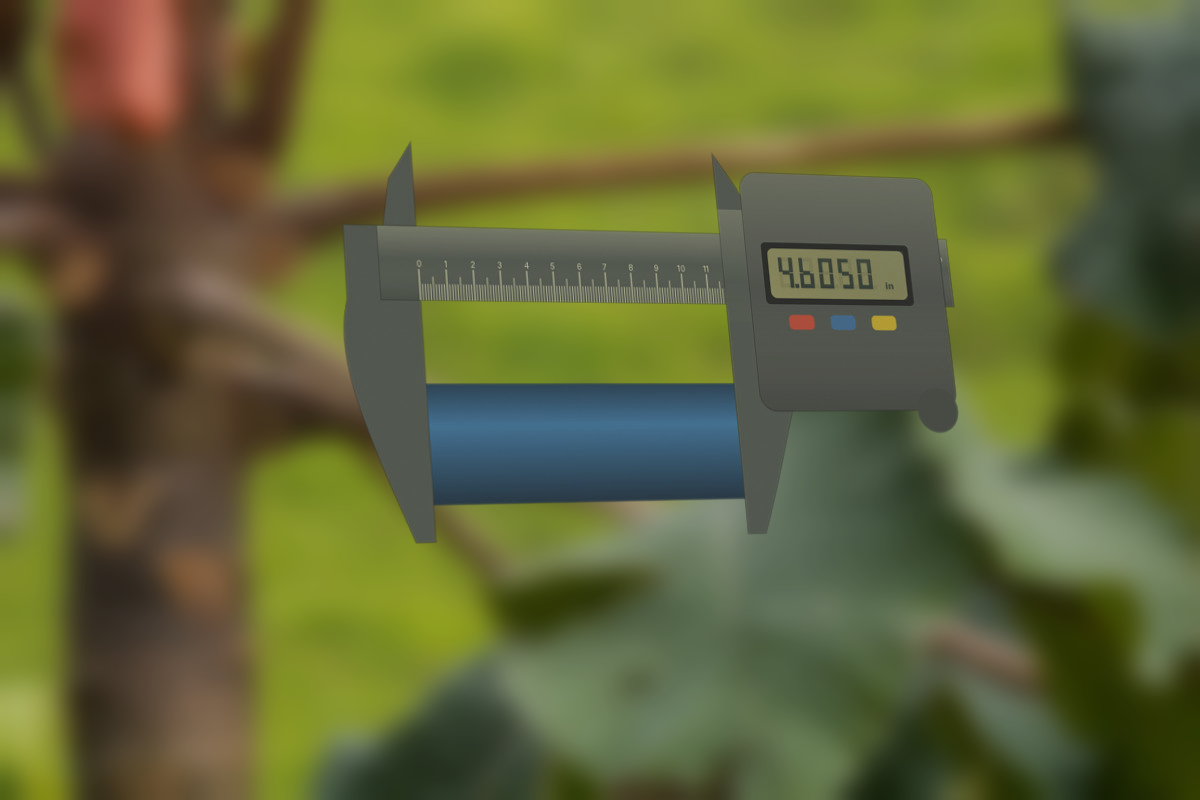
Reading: 4.6050 in
